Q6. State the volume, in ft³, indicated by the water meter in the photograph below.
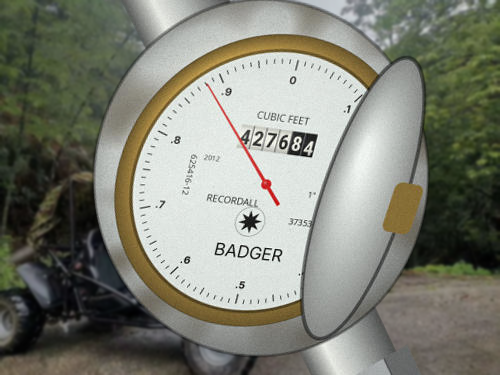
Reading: 427683.88 ft³
